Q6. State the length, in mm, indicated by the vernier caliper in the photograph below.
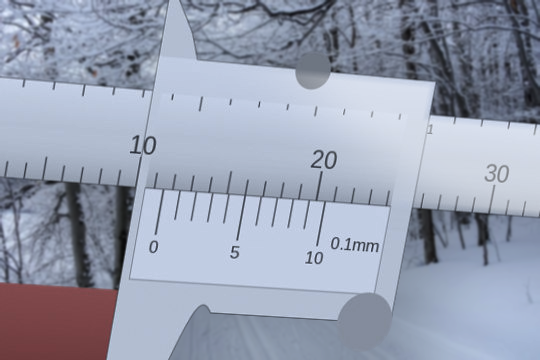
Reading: 11.5 mm
